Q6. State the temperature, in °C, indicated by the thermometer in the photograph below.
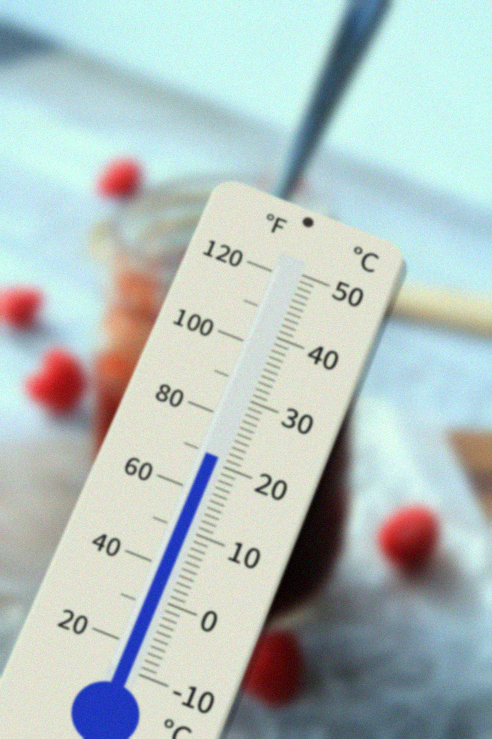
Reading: 21 °C
